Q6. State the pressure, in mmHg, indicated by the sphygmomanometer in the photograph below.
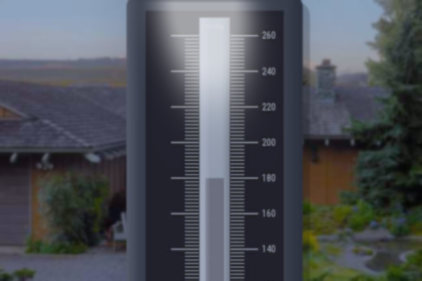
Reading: 180 mmHg
